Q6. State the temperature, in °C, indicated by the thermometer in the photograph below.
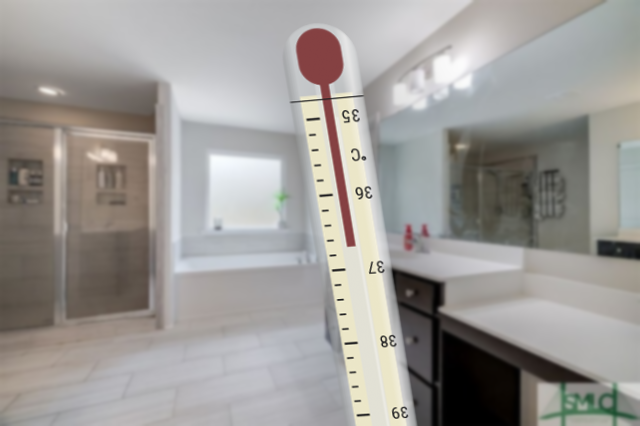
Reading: 36.7 °C
